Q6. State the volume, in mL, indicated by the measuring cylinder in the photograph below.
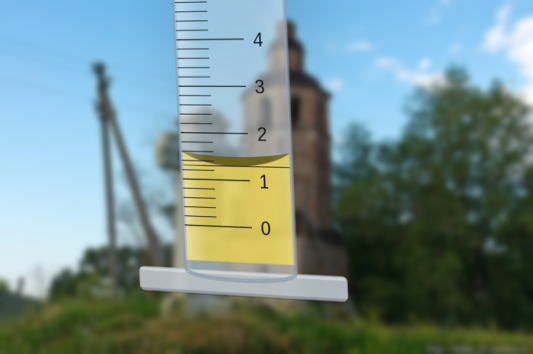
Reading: 1.3 mL
